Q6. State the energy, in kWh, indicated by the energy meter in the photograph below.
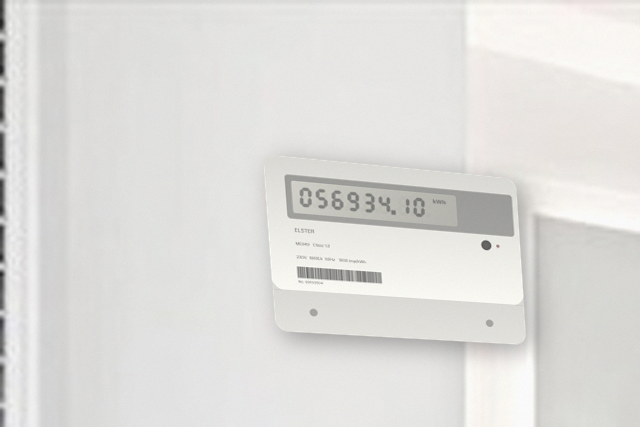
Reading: 56934.10 kWh
